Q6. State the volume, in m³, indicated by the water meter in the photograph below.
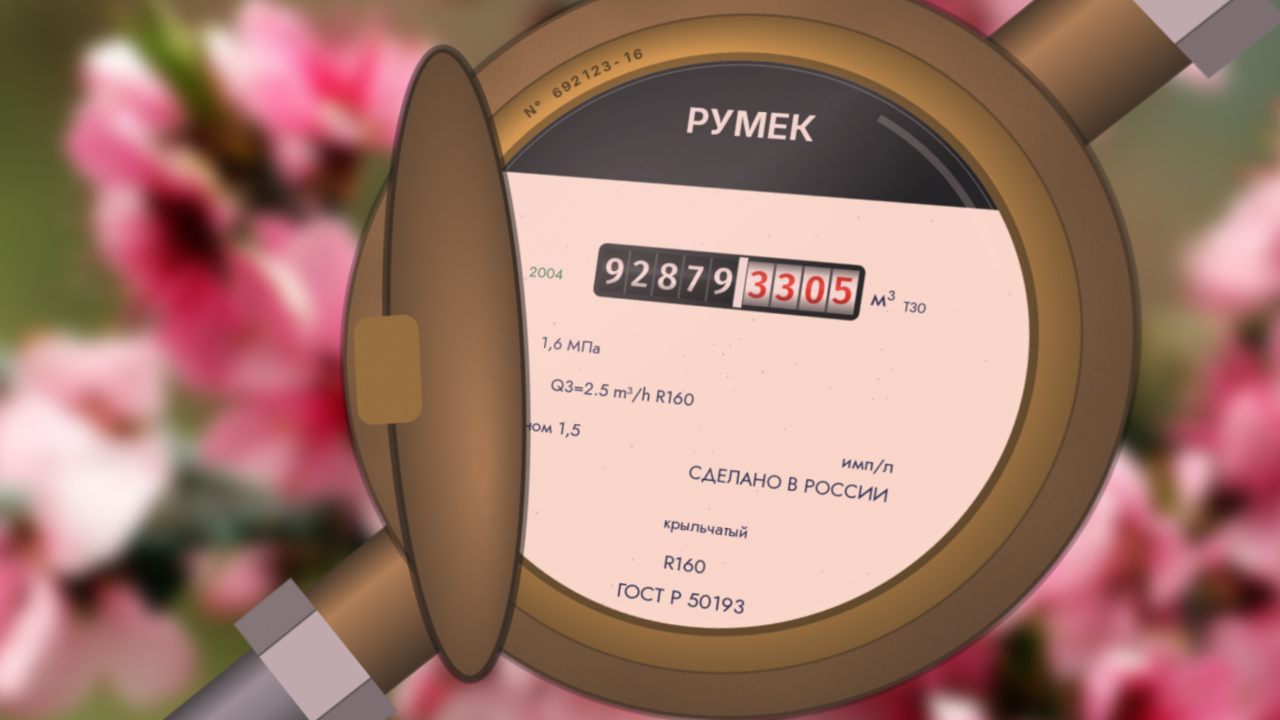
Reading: 92879.3305 m³
